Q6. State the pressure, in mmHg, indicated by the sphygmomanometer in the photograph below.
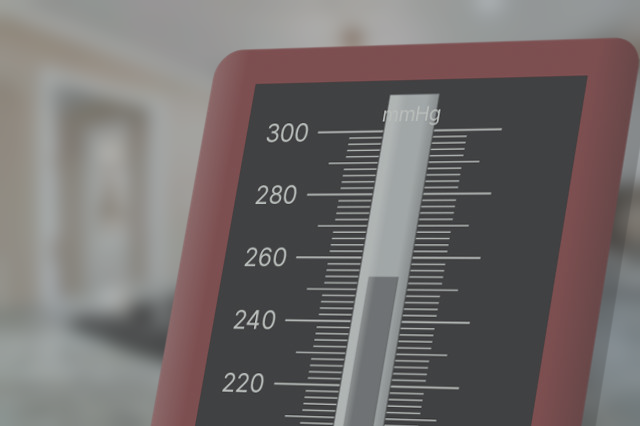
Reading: 254 mmHg
